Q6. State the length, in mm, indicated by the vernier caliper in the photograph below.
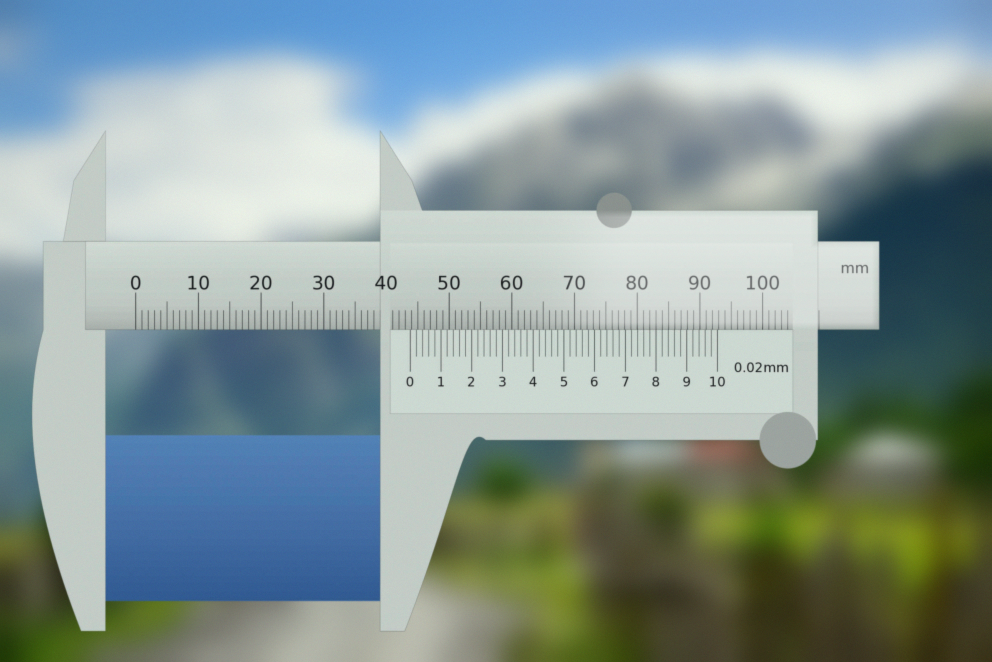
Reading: 43.8 mm
